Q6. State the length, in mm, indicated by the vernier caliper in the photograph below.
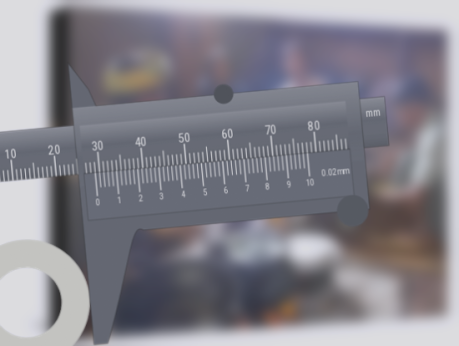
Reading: 29.0 mm
